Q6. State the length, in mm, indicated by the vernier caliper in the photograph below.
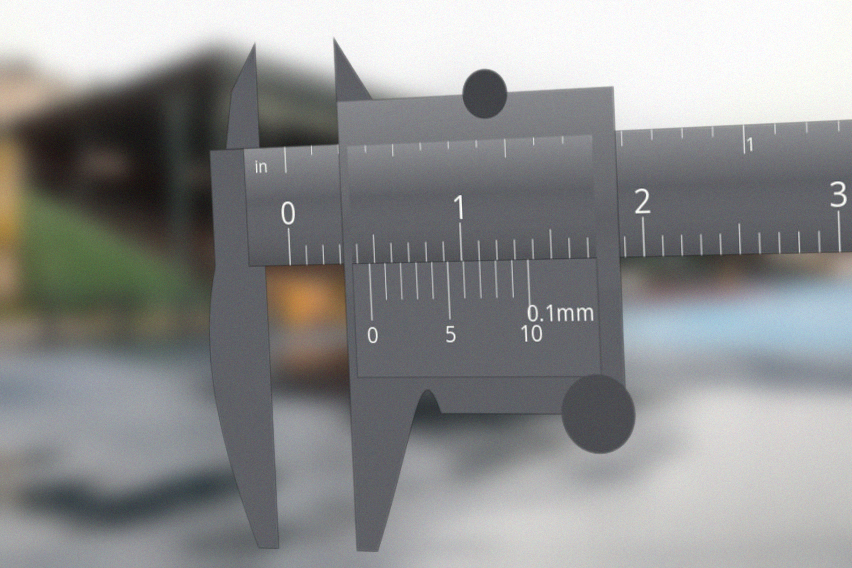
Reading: 4.7 mm
